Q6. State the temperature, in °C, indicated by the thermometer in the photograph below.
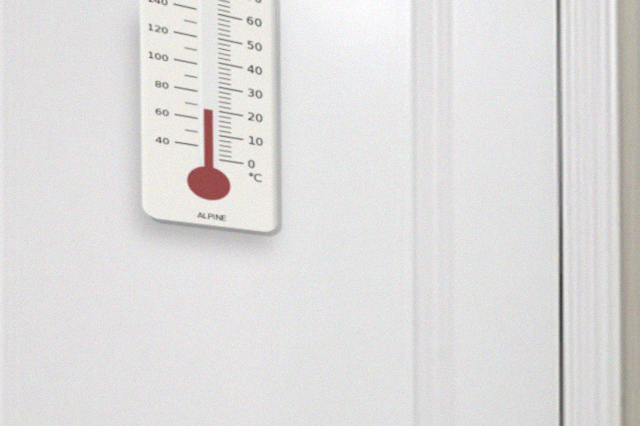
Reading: 20 °C
